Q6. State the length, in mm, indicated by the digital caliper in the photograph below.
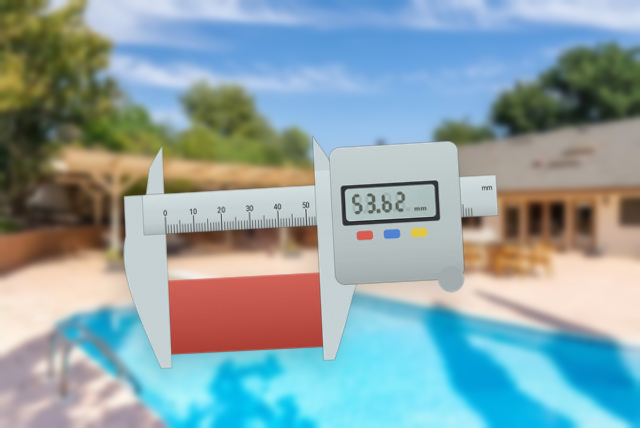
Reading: 53.62 mm
